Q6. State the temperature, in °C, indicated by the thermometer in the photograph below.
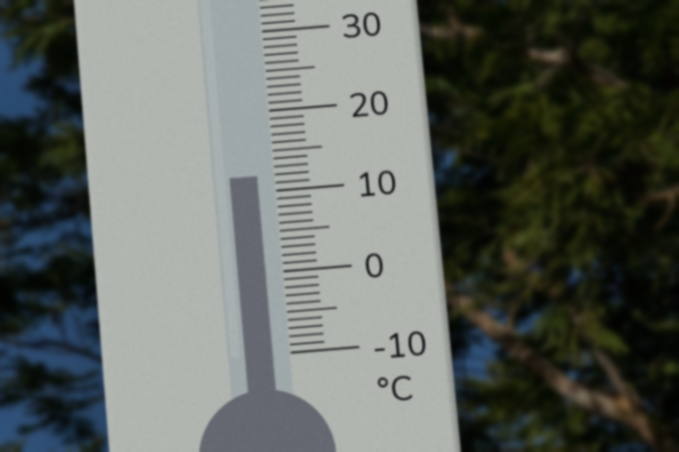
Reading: 12 °C
